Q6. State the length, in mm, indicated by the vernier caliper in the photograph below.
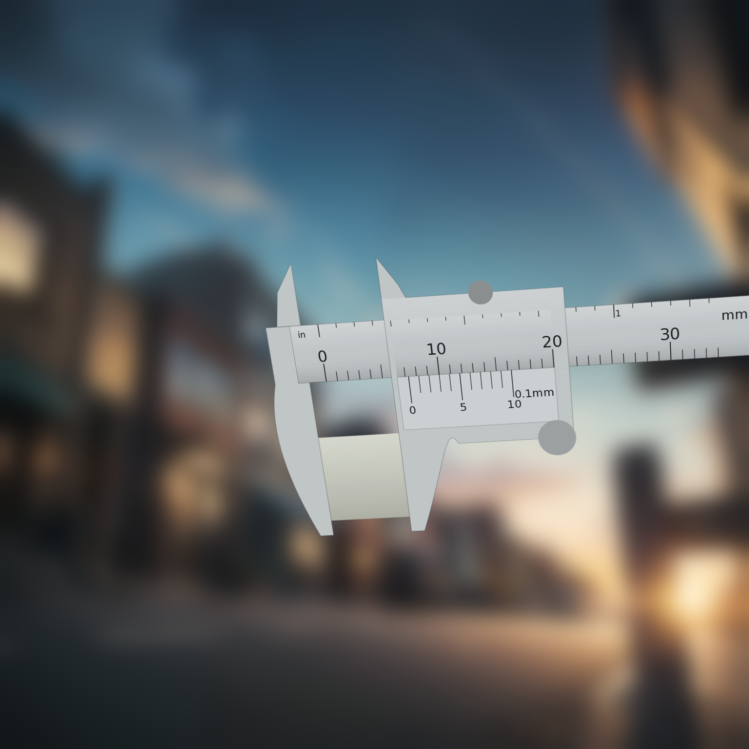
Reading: 7.3 mm
